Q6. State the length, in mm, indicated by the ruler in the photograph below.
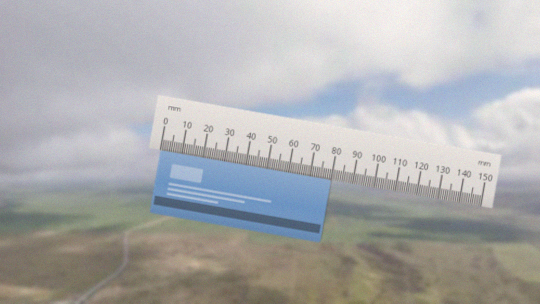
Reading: 80 mm
